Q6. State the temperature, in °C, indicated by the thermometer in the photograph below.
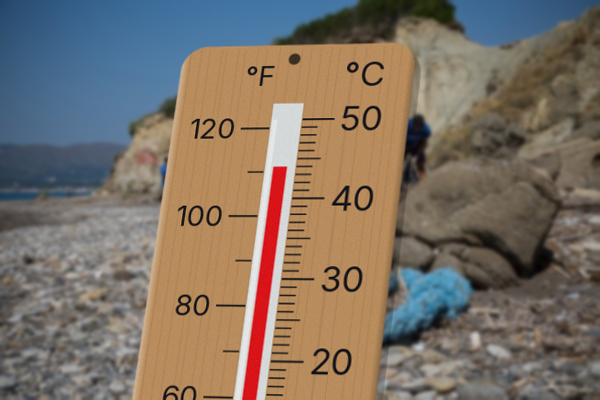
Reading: 44 °C
